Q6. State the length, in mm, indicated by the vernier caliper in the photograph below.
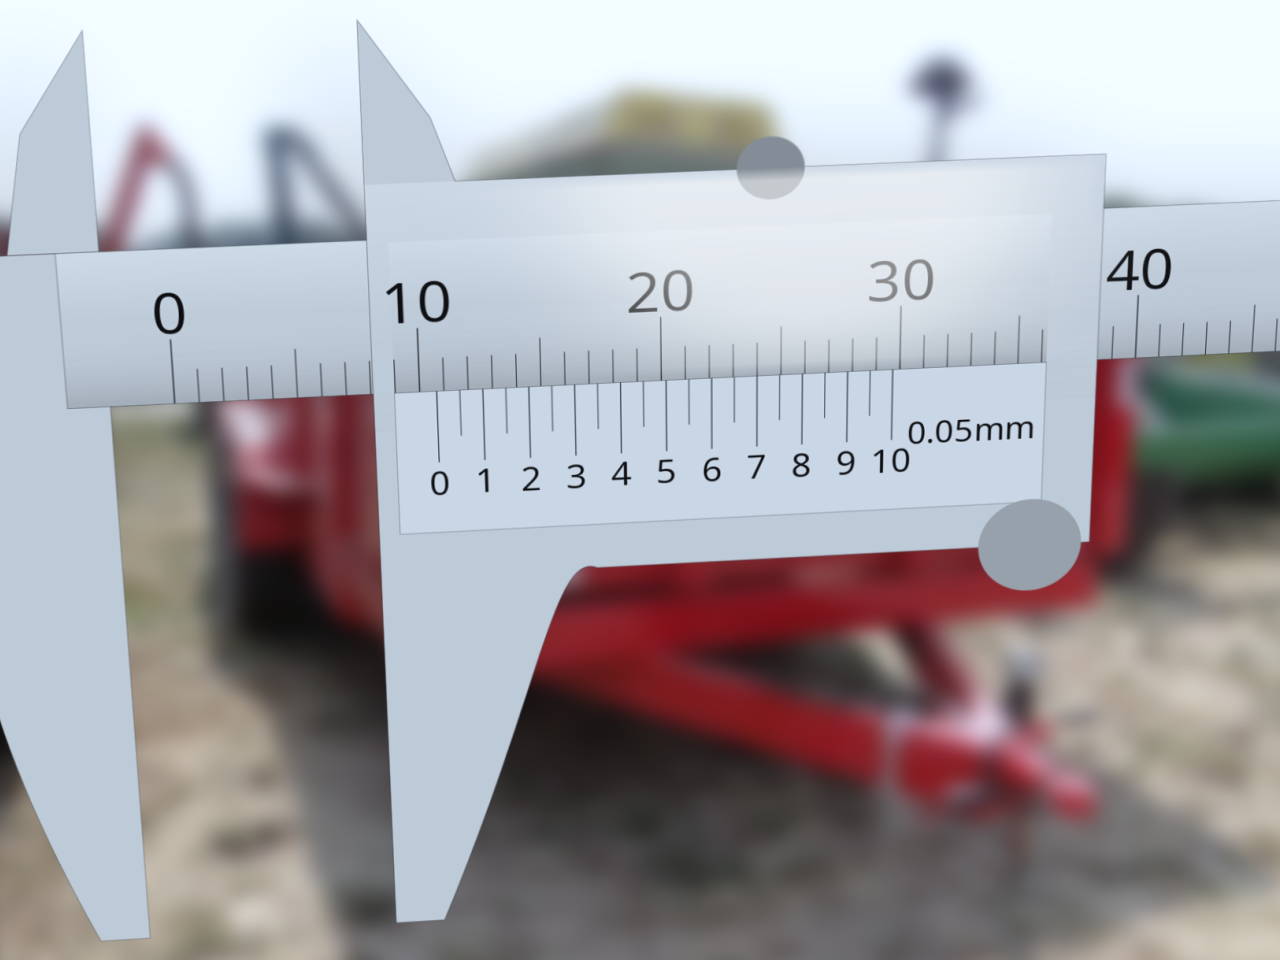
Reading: 10.70 mm
